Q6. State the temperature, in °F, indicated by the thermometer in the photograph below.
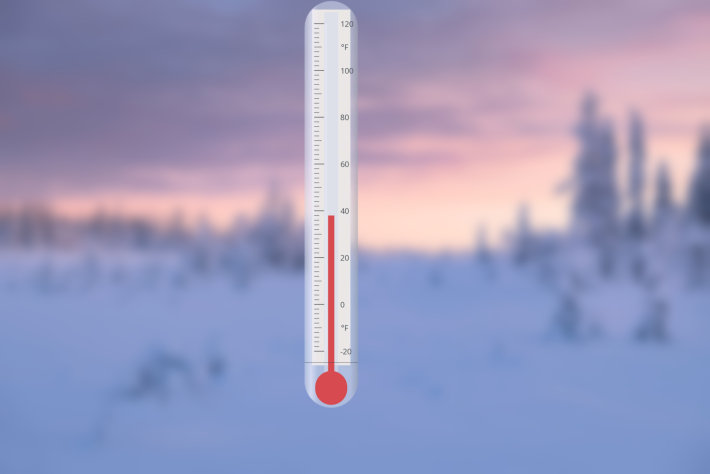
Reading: 38 °F
